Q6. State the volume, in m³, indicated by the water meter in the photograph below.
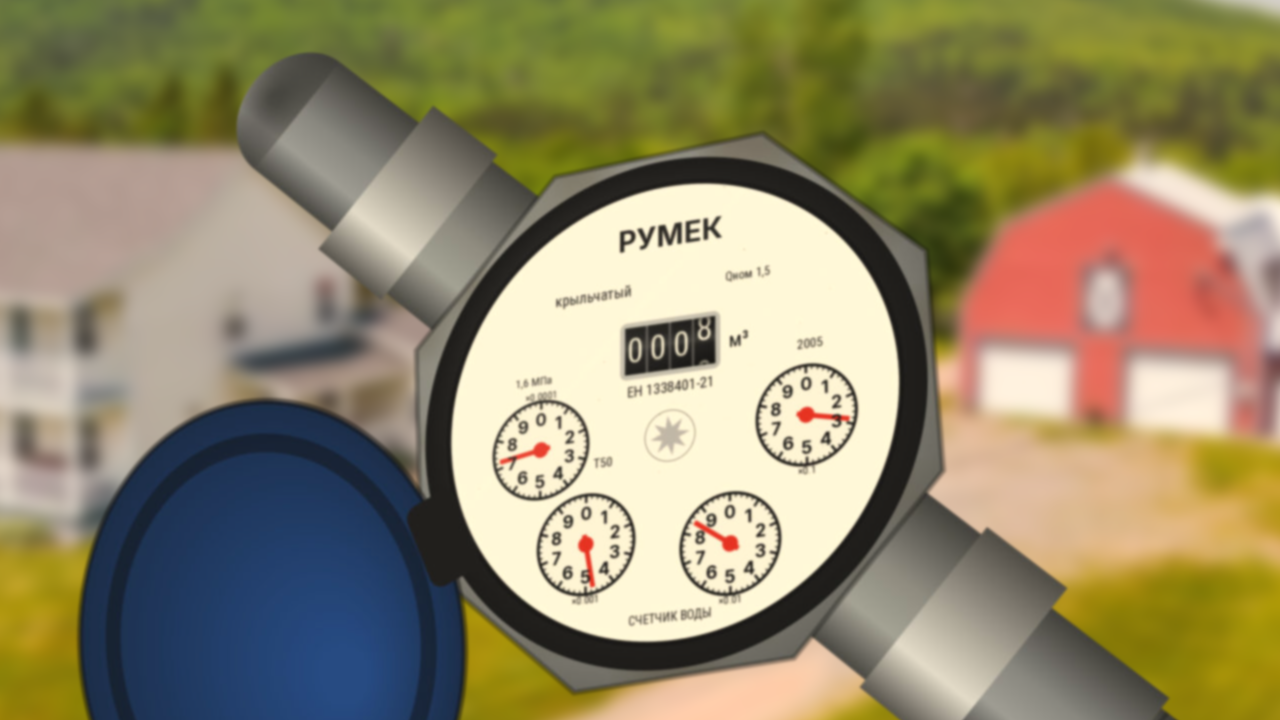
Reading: 8.2847 m³
